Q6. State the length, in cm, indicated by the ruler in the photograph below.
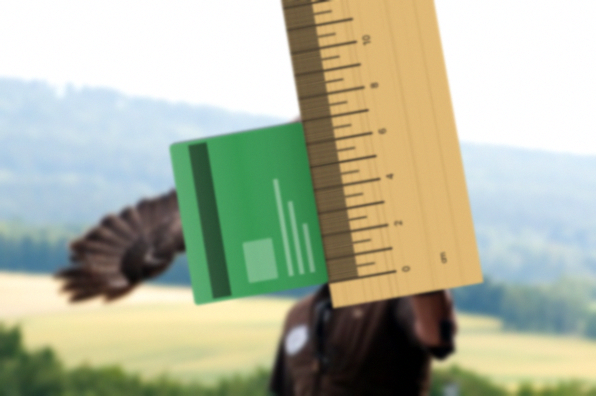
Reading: 7 cm
